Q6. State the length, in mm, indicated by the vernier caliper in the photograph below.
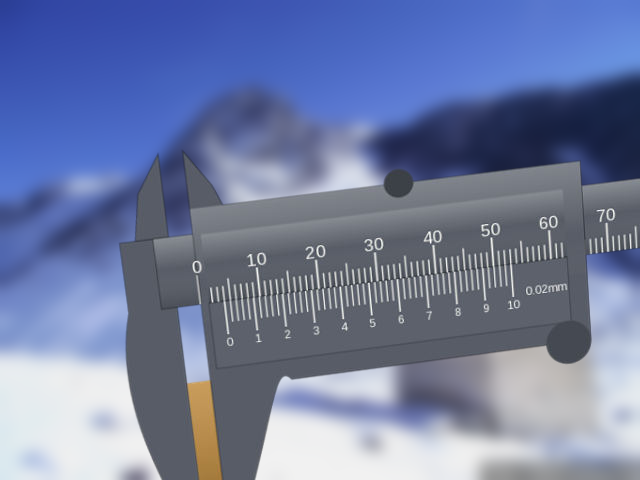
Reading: 4.0 mm
